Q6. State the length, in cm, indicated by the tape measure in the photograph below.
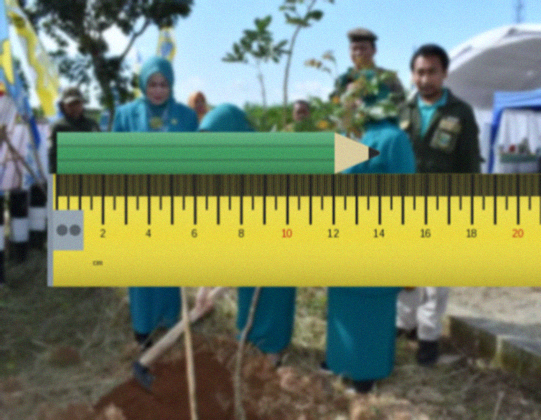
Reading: 14 cm
